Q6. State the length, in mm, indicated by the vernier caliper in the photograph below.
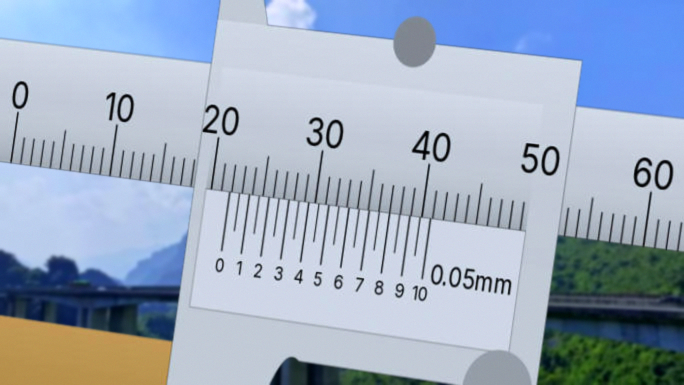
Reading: 21.8 mm
